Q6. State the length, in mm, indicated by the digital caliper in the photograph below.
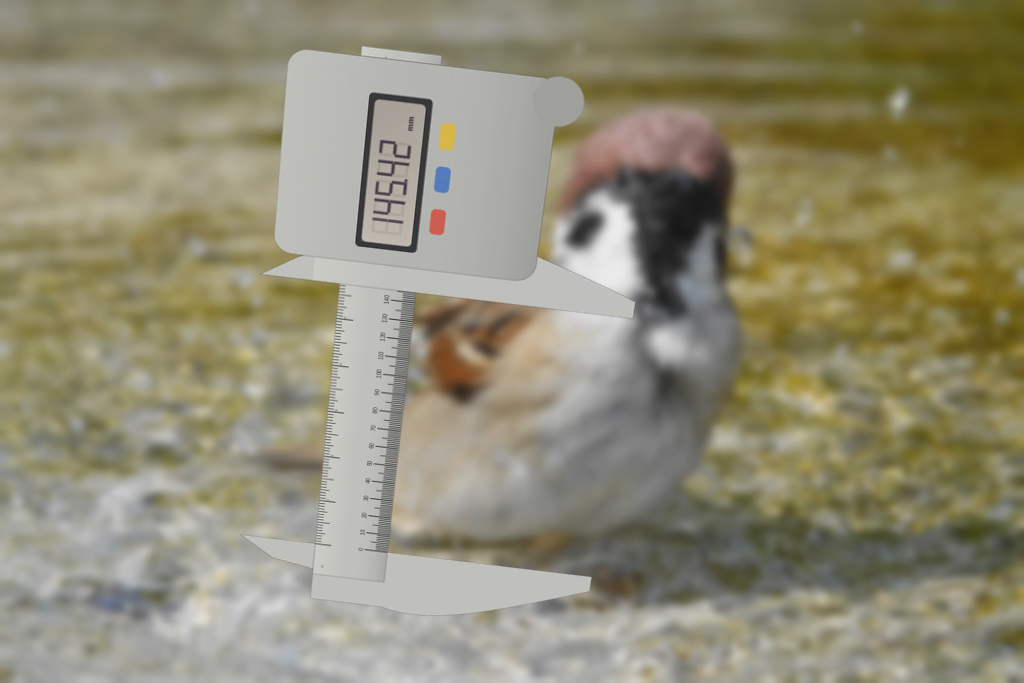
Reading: 145.42 mm
